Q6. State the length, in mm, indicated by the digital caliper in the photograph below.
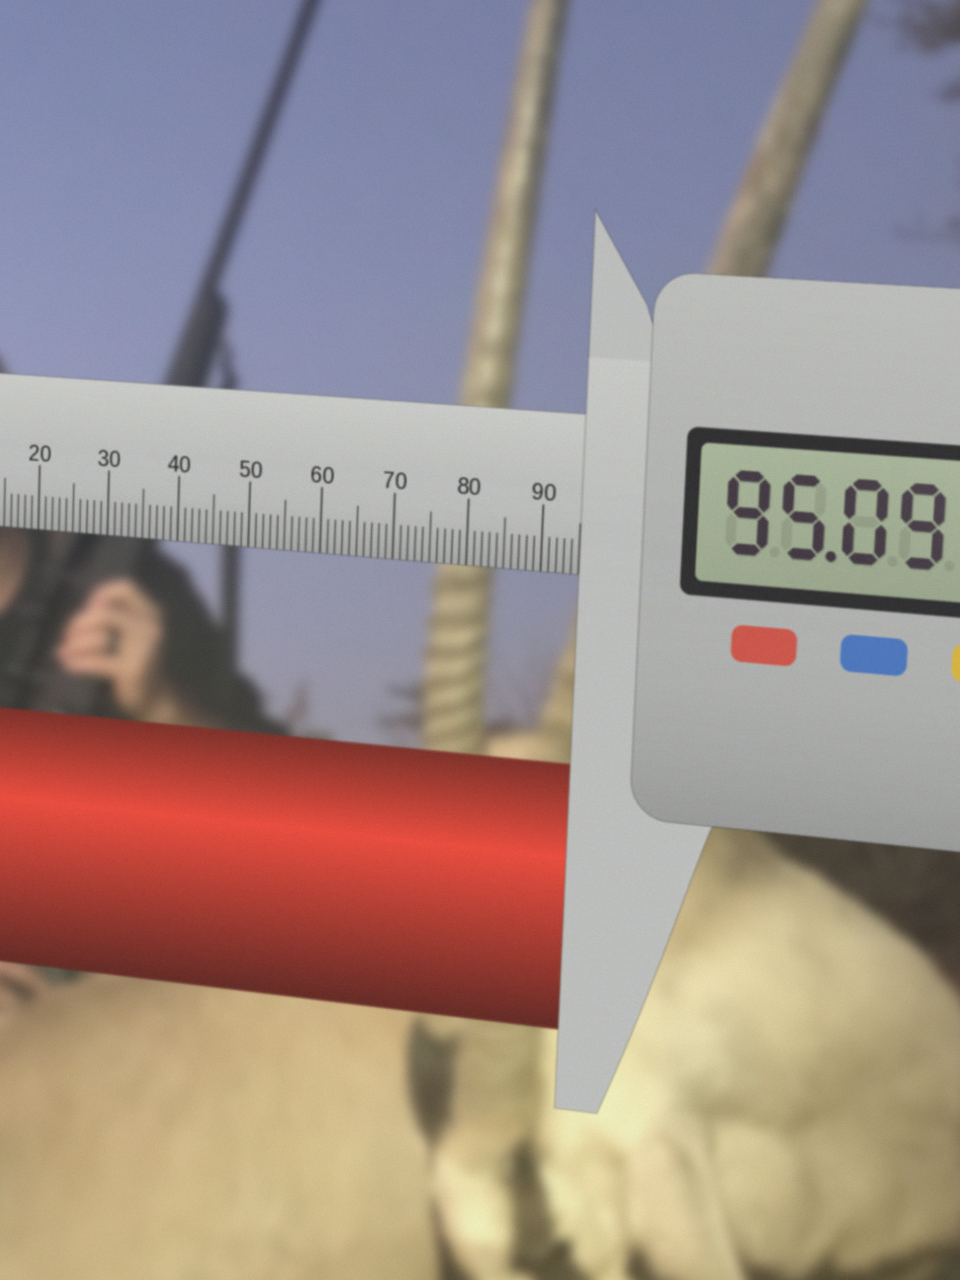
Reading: 95.09 mm
